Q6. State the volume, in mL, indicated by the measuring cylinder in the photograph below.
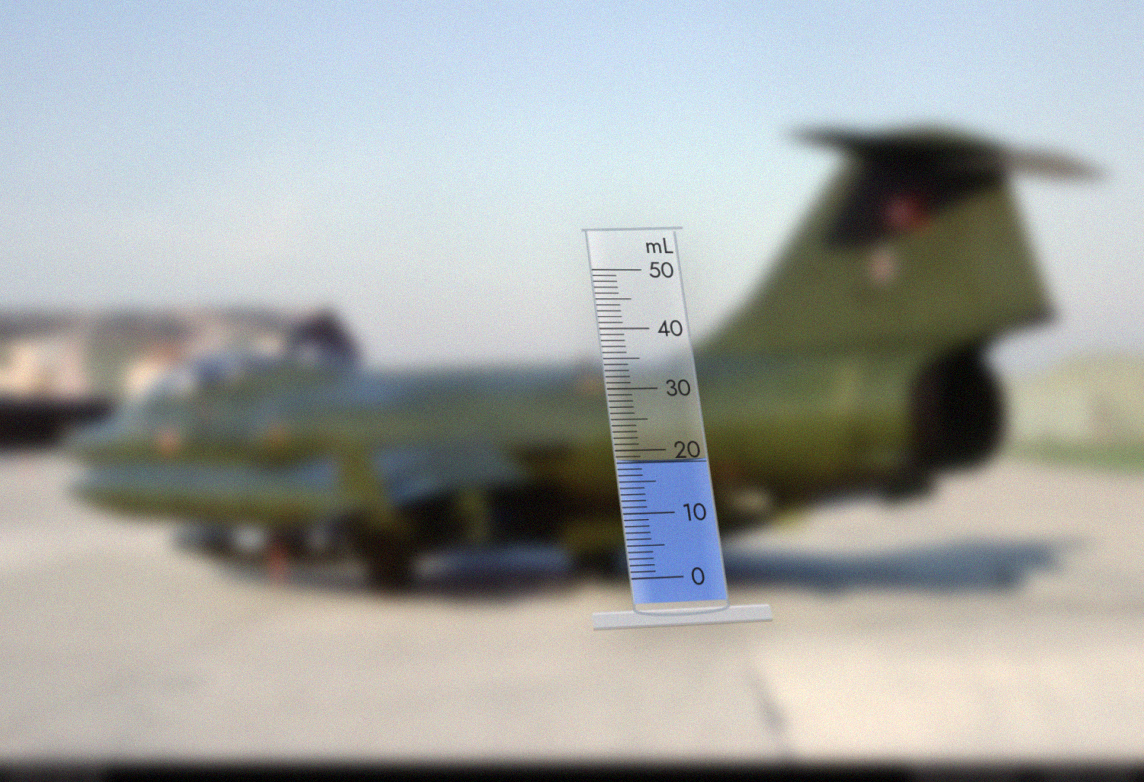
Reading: 18 mL
